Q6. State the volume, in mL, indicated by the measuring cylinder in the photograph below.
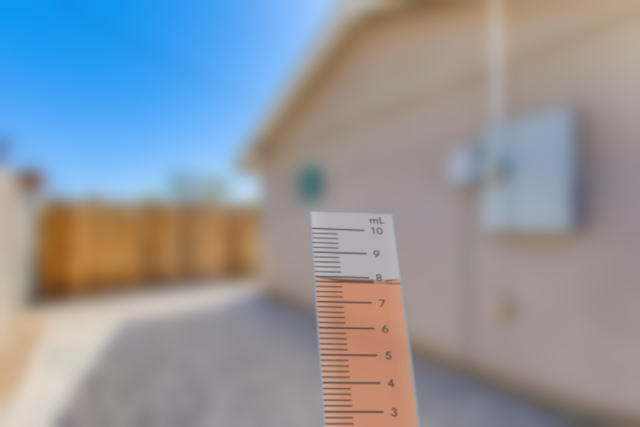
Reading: 7.8 mL
